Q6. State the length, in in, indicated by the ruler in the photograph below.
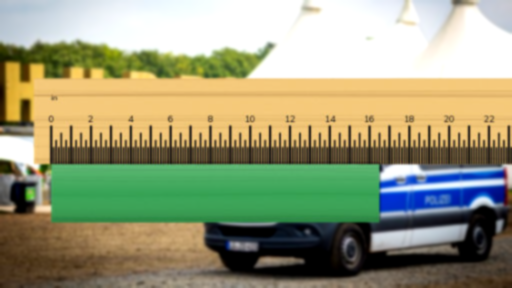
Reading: 16.5 in
